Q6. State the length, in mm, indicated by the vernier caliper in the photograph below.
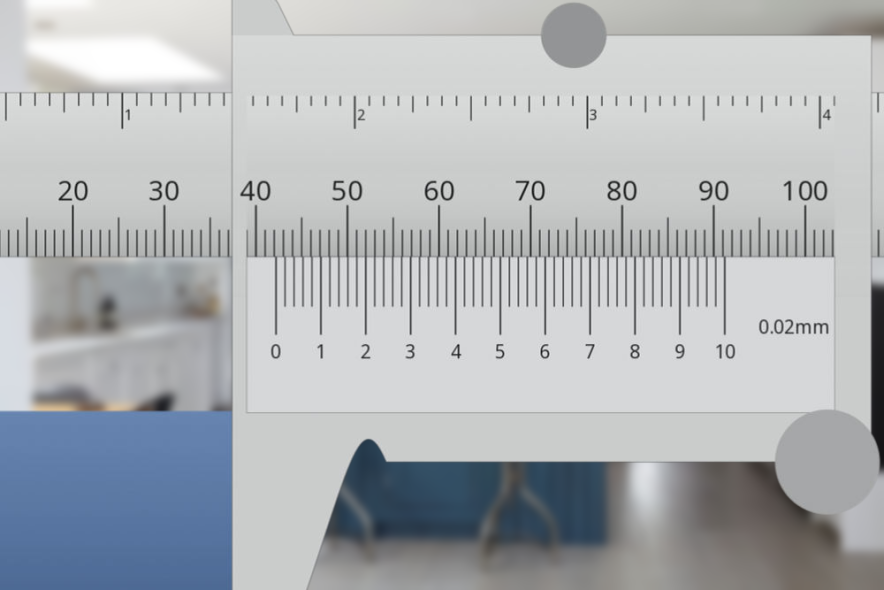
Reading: 42.2 mm
